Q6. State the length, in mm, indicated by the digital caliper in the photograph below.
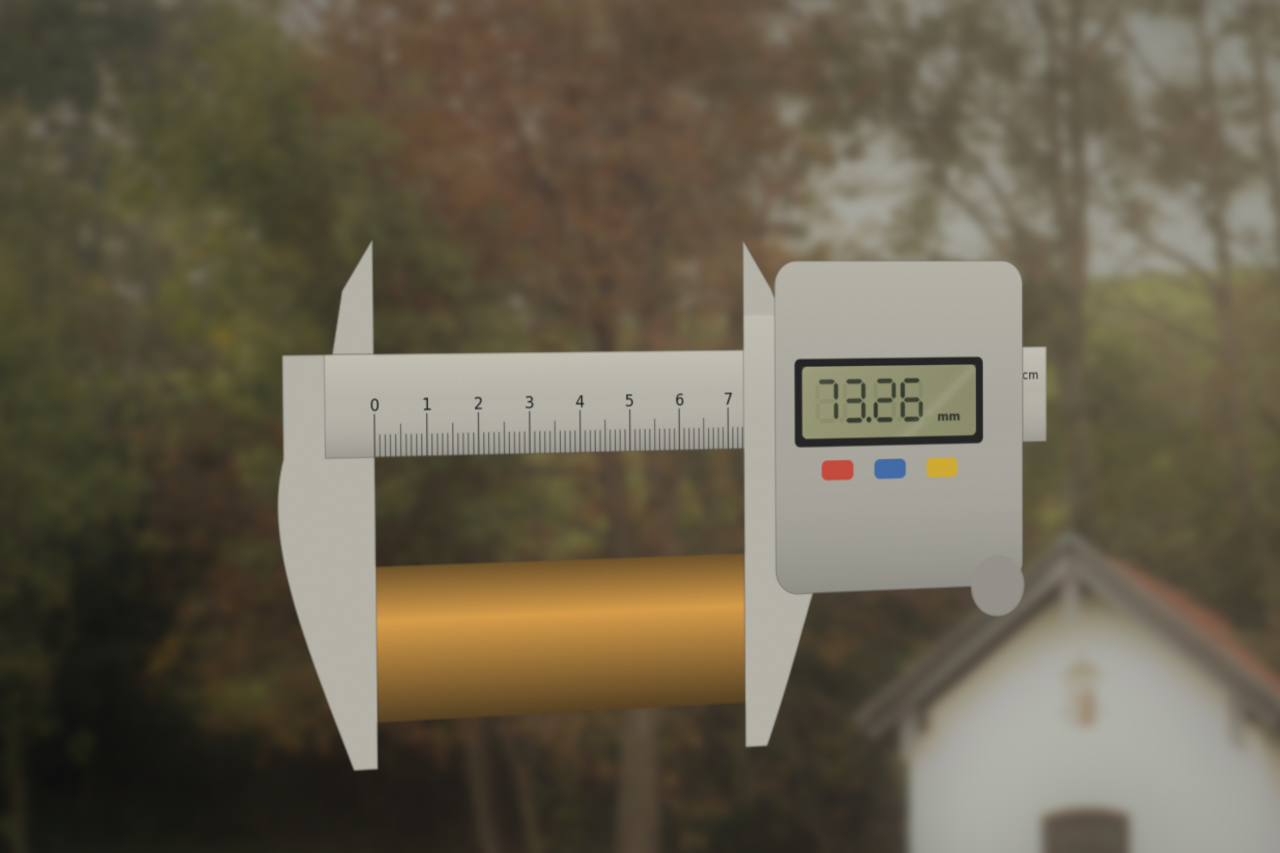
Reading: 73.26 mm
